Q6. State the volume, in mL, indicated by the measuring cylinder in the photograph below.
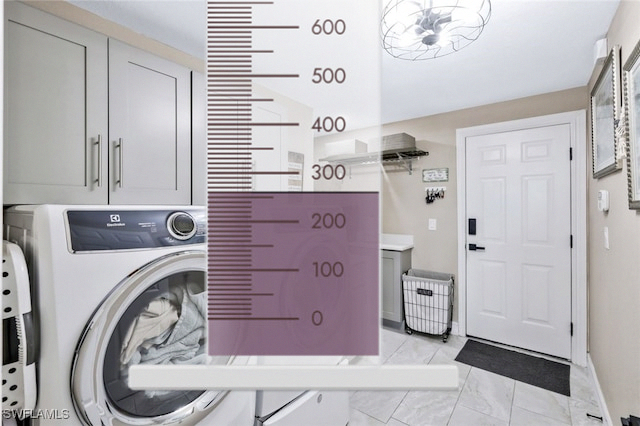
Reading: 260 mL
